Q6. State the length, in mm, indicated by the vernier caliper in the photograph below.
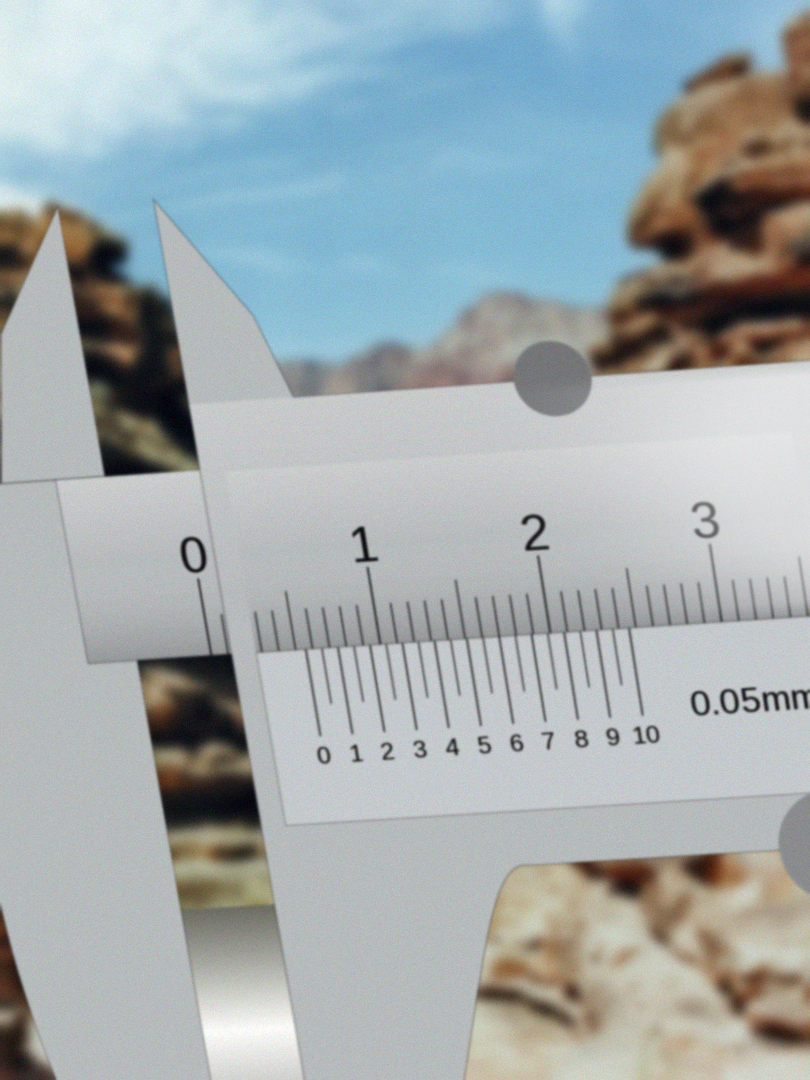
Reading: 5.6 mm
